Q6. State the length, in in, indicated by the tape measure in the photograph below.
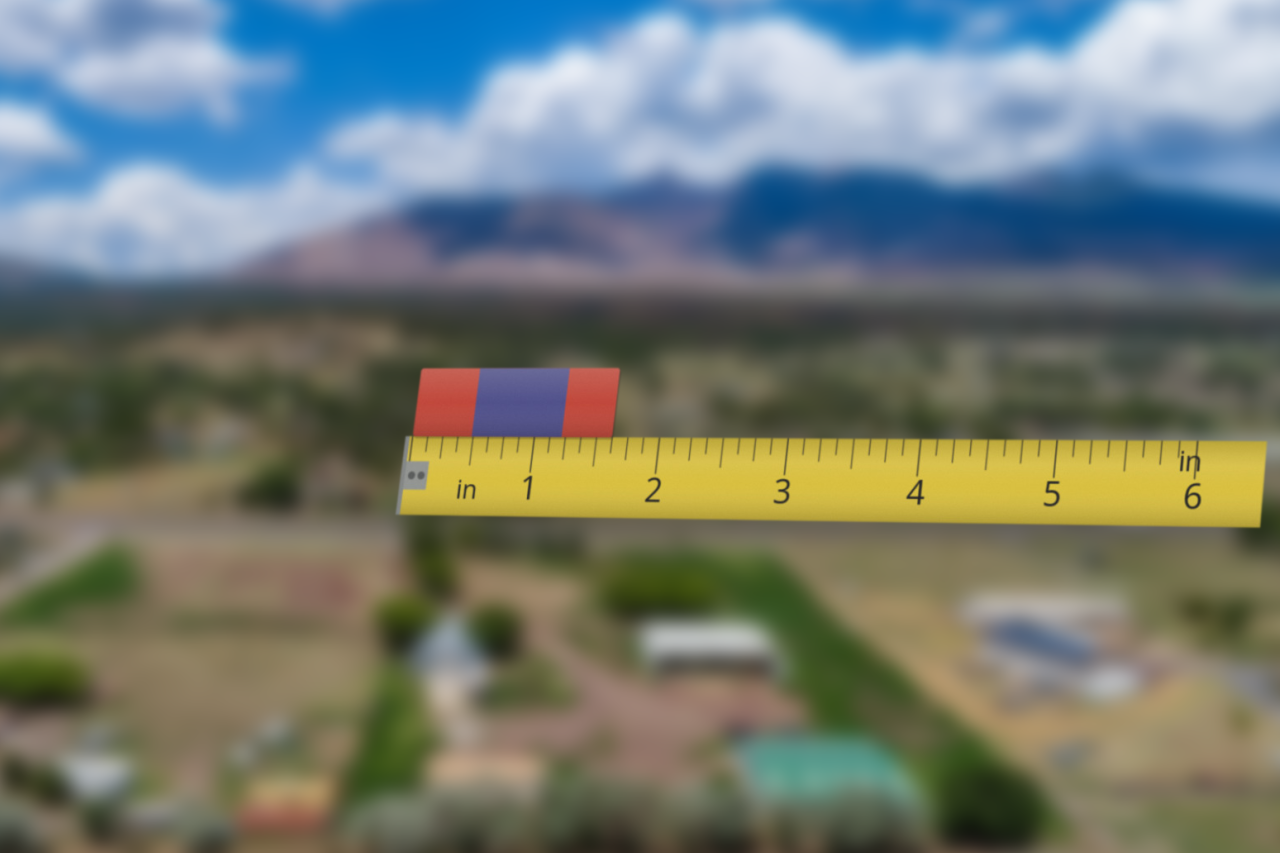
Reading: 1.625 in
